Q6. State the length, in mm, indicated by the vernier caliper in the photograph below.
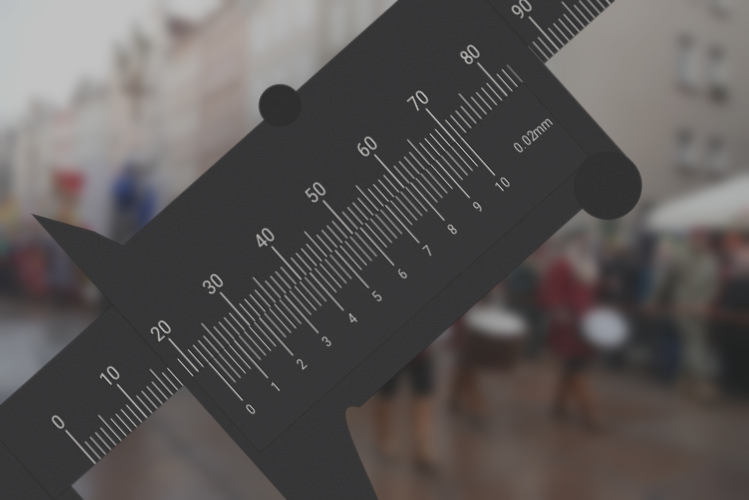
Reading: 22.0 mm
